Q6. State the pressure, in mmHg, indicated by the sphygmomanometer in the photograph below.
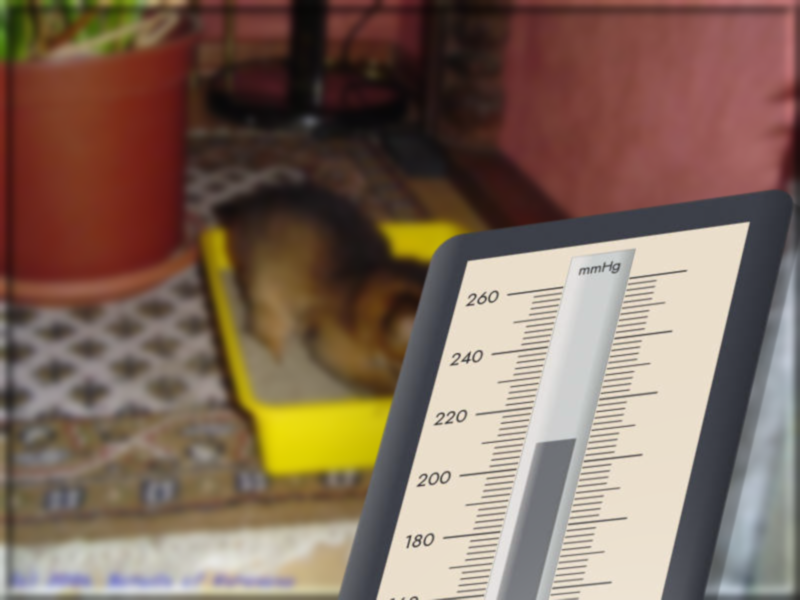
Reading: 208 mmHg
